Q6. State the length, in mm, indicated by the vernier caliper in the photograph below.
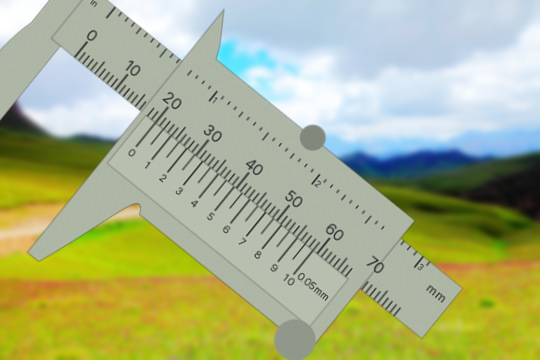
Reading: 20.0 mm
